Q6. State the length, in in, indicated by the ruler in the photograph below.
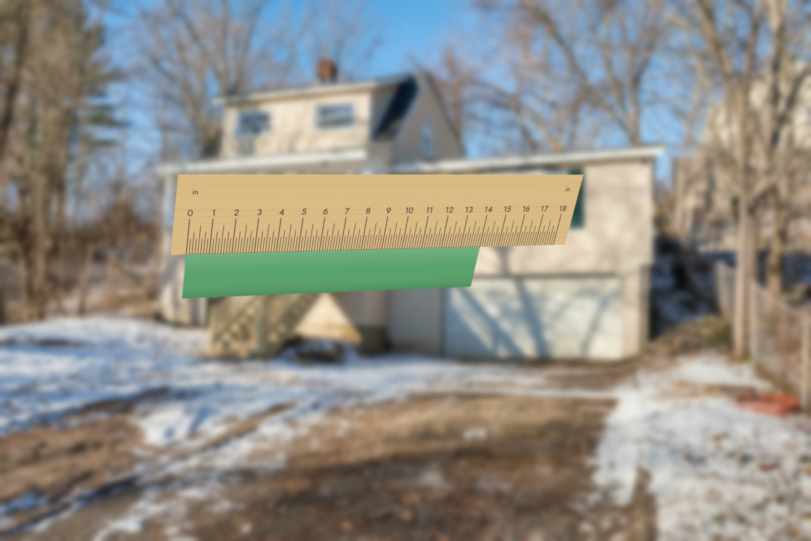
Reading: 14 in
